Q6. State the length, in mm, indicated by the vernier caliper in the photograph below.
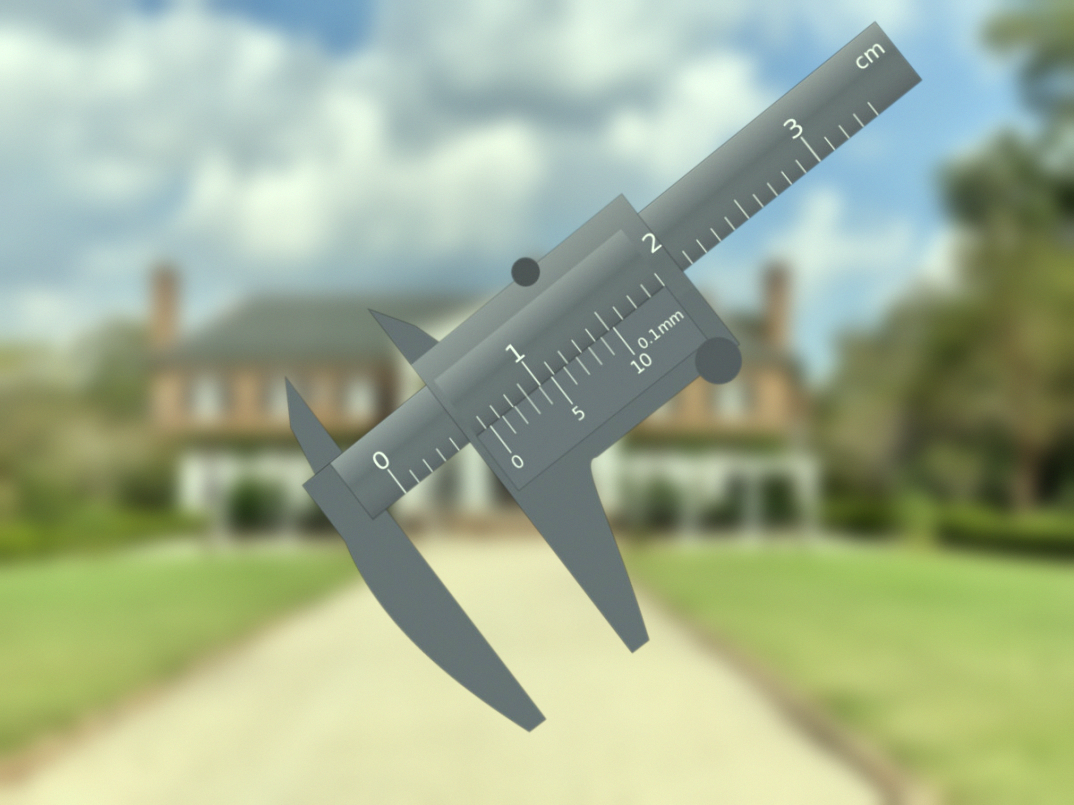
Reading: 6.3 mm
